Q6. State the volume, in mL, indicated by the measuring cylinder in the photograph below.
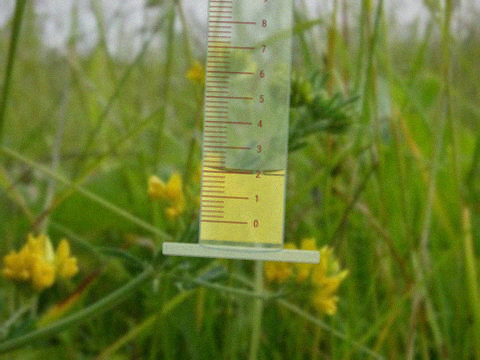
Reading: 2 mL
